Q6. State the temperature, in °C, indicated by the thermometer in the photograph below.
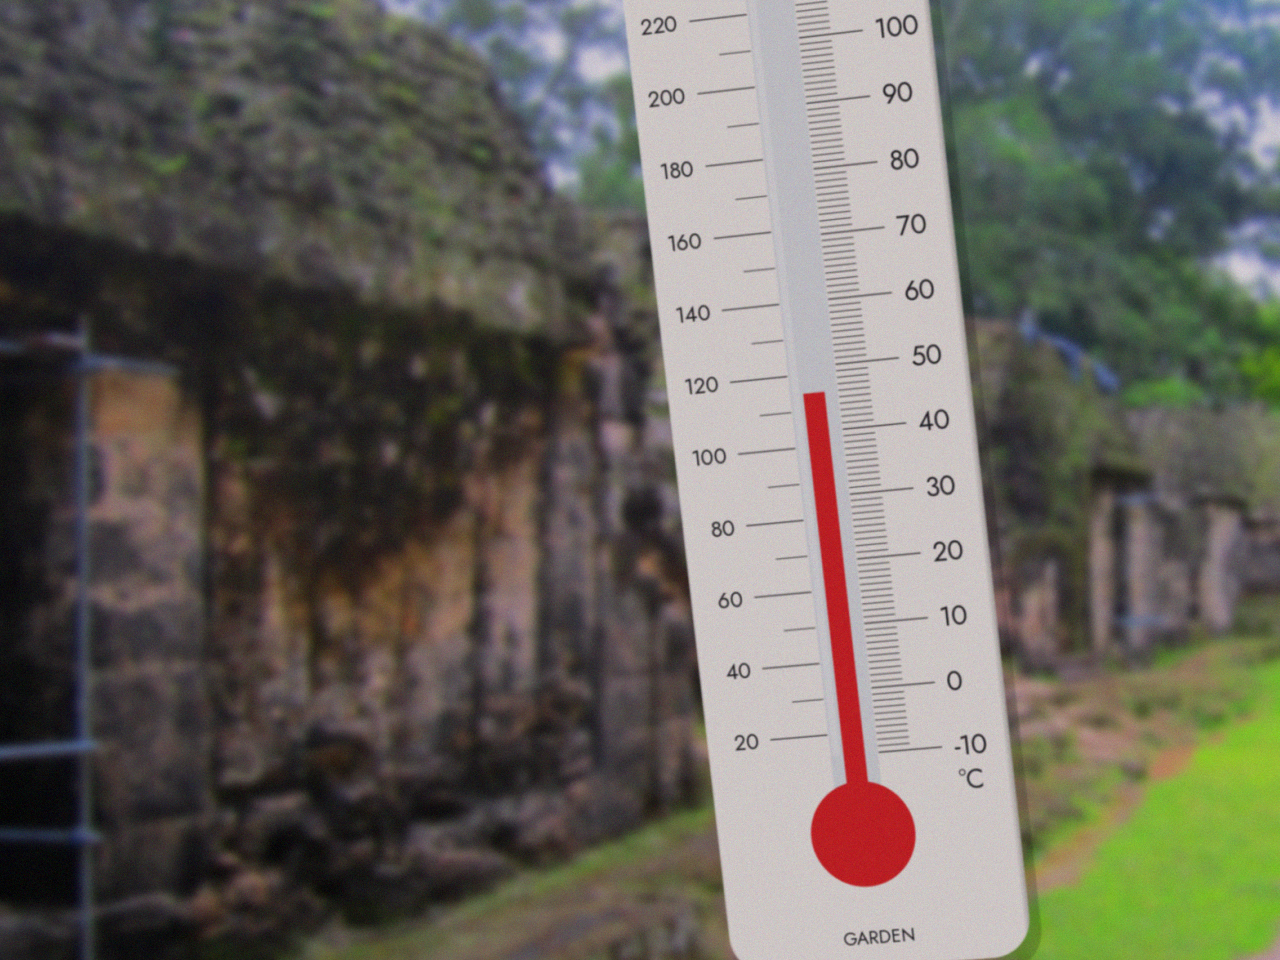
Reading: 46 °C
